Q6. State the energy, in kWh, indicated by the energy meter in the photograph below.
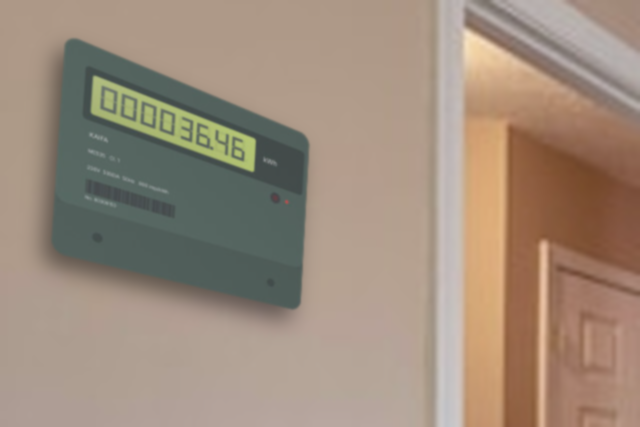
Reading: 36.46 kWh
